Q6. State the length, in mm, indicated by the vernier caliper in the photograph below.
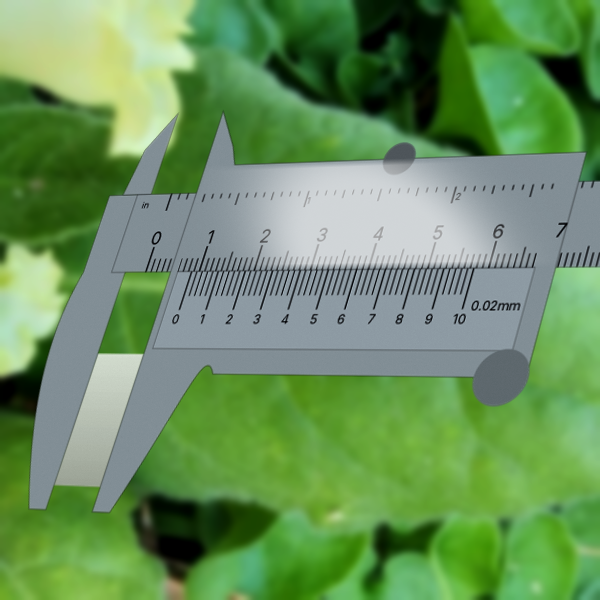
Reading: 8.6 mm
